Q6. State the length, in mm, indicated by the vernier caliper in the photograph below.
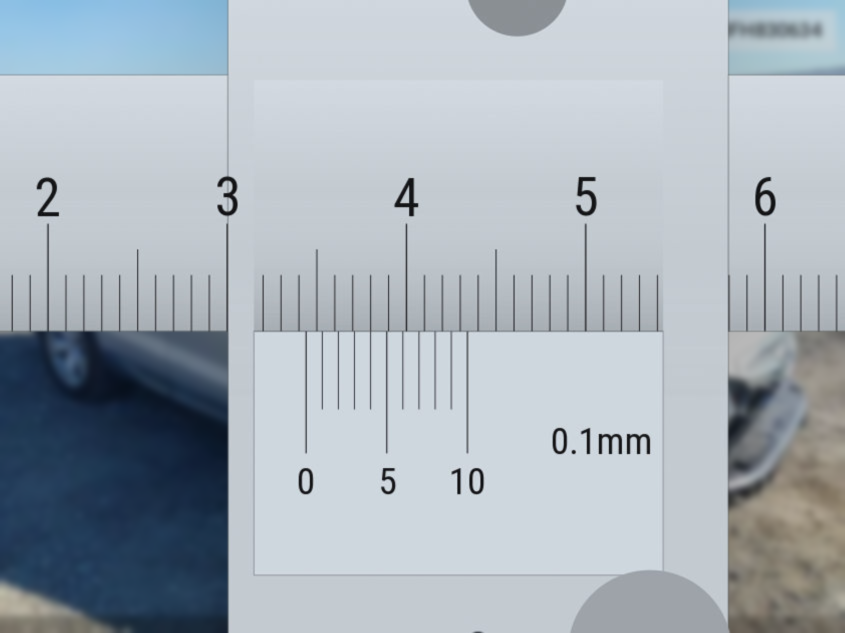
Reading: 34.4 mm
